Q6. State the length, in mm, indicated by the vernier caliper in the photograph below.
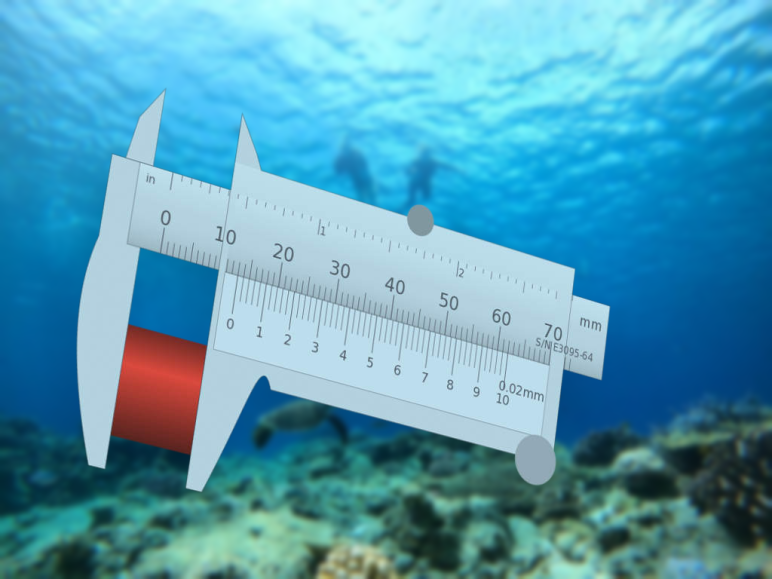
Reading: 13.0 mm
